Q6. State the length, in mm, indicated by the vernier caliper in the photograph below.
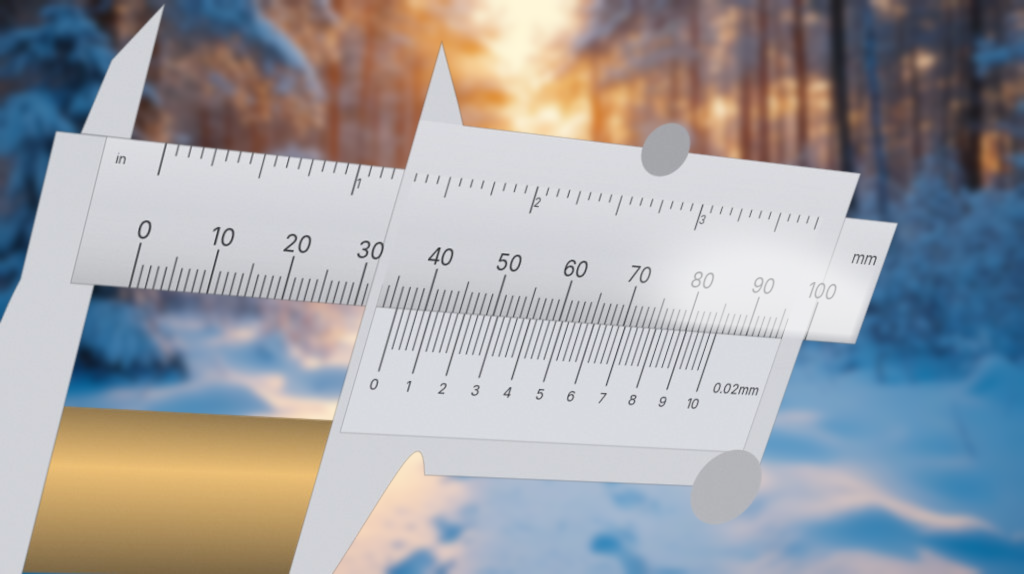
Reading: 36.0 mm
